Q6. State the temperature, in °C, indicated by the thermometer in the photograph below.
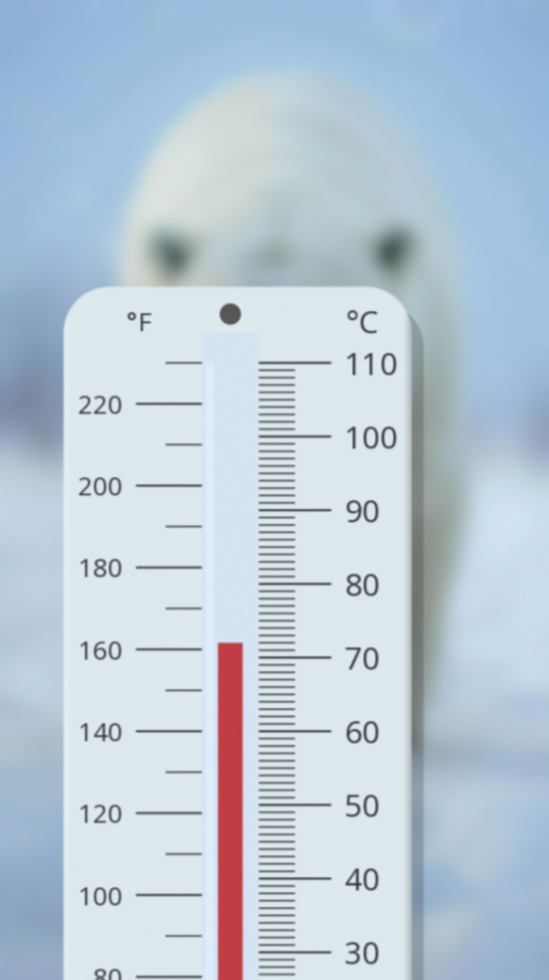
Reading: 72 °C
